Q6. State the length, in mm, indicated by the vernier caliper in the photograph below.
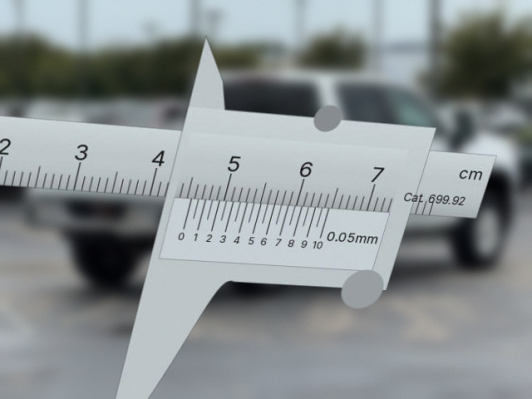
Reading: 45.6 mm
